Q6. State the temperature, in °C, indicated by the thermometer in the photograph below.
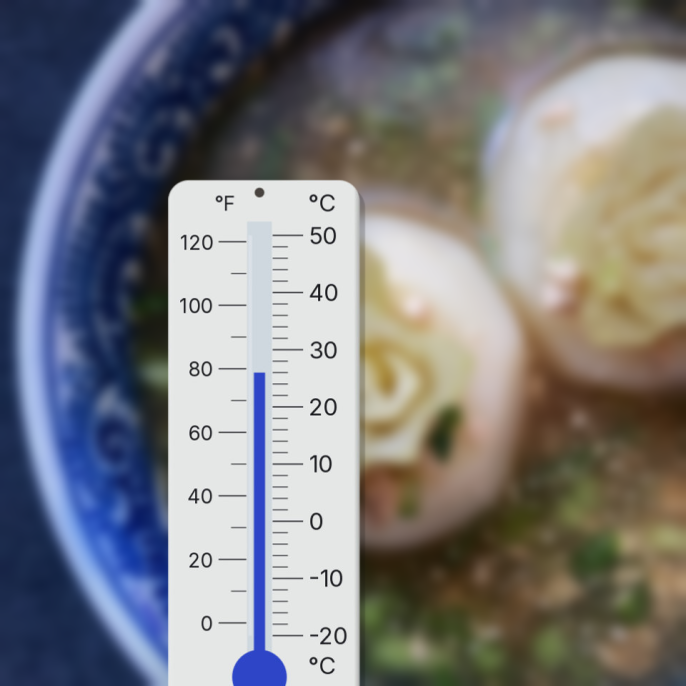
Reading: 26 °C
